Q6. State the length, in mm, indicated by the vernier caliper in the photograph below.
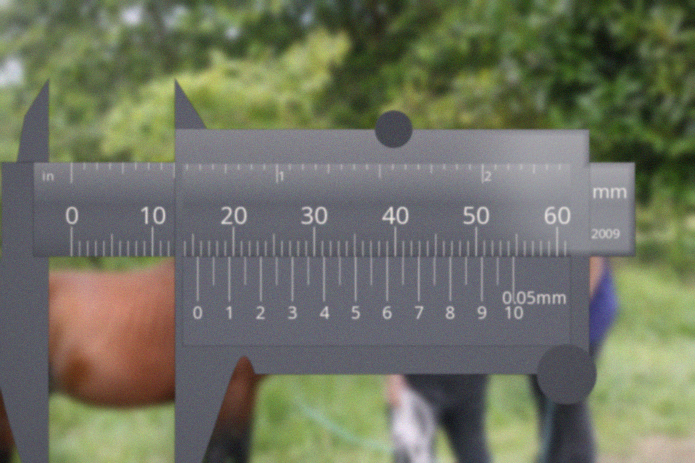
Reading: 15.6 mm
